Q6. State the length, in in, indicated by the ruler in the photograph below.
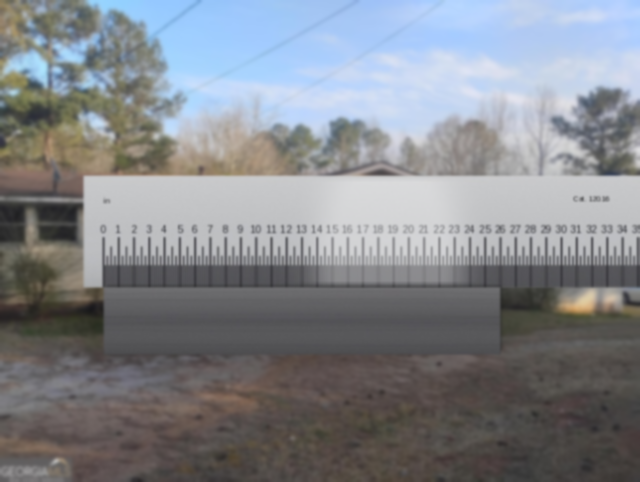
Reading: 26 in
